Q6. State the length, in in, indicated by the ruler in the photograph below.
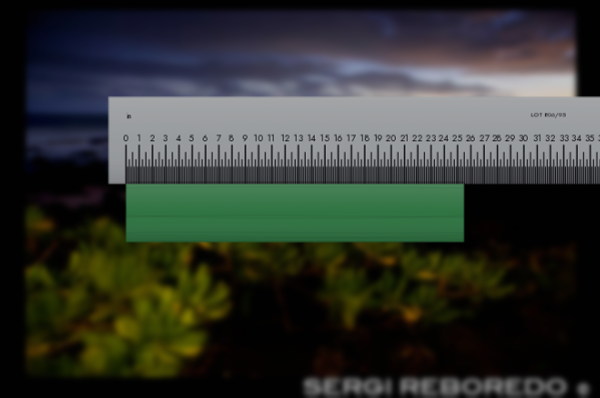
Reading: 25.5 in
